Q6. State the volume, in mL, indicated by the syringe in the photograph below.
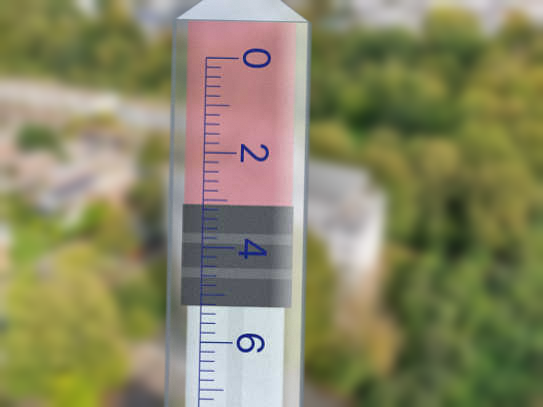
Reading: 3.1 mL
